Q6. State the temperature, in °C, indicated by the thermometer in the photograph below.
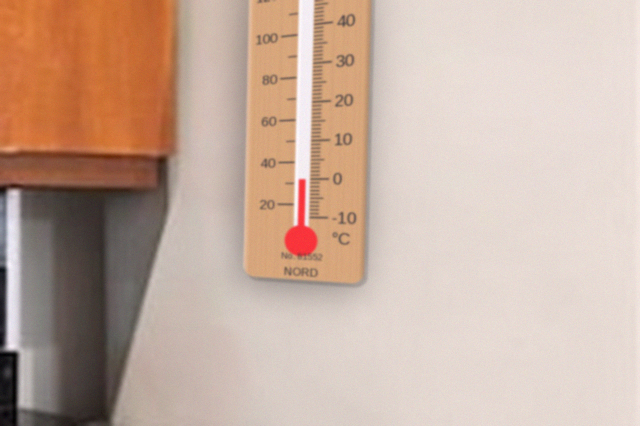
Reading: 0 °C
